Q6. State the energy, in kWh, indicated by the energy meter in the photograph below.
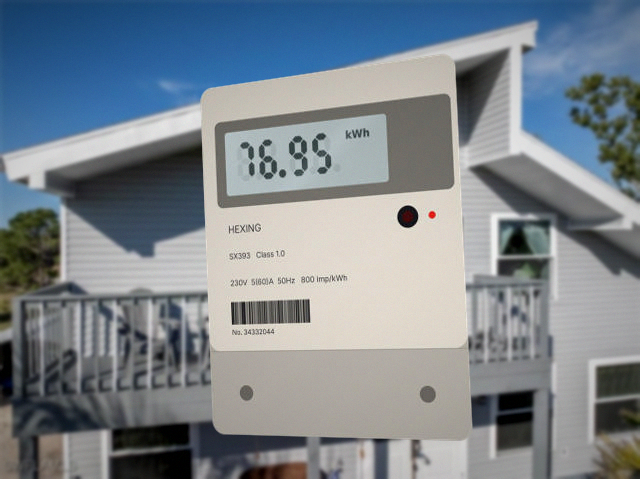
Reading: 76.95 kWh
